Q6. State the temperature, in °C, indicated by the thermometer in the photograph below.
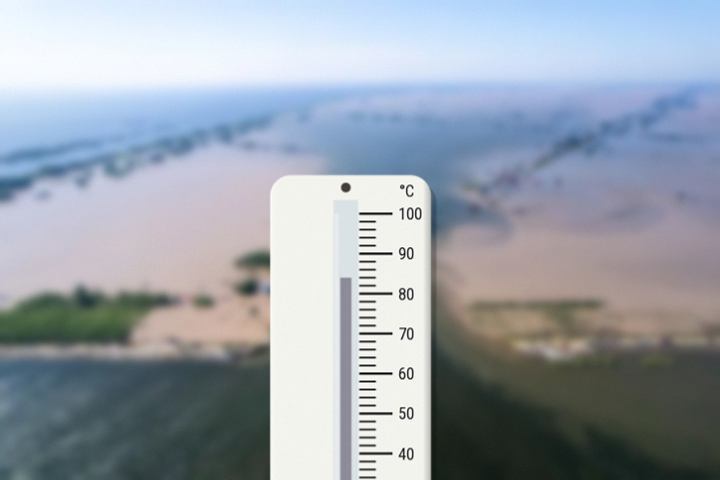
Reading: 84 °C
